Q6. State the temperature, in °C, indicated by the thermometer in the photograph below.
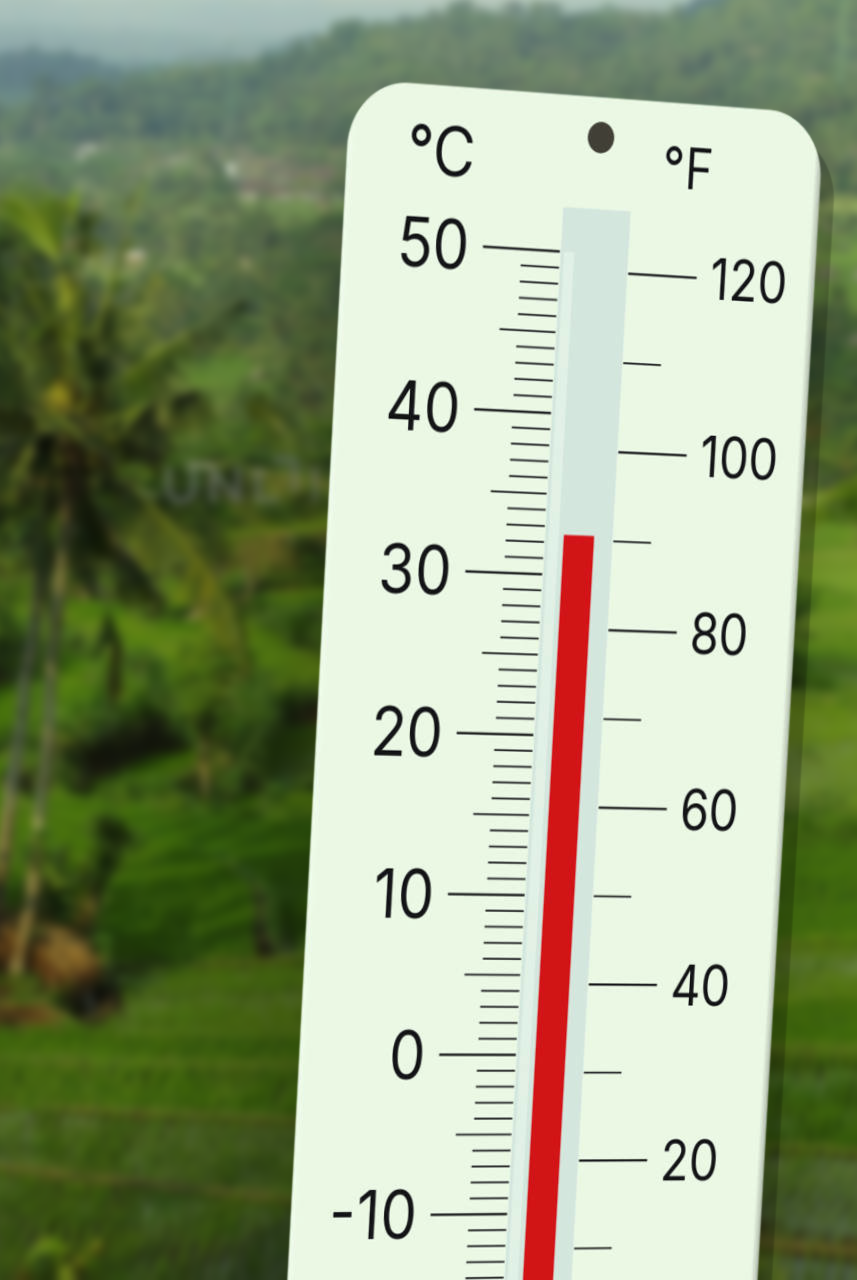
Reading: 32.5 °C
